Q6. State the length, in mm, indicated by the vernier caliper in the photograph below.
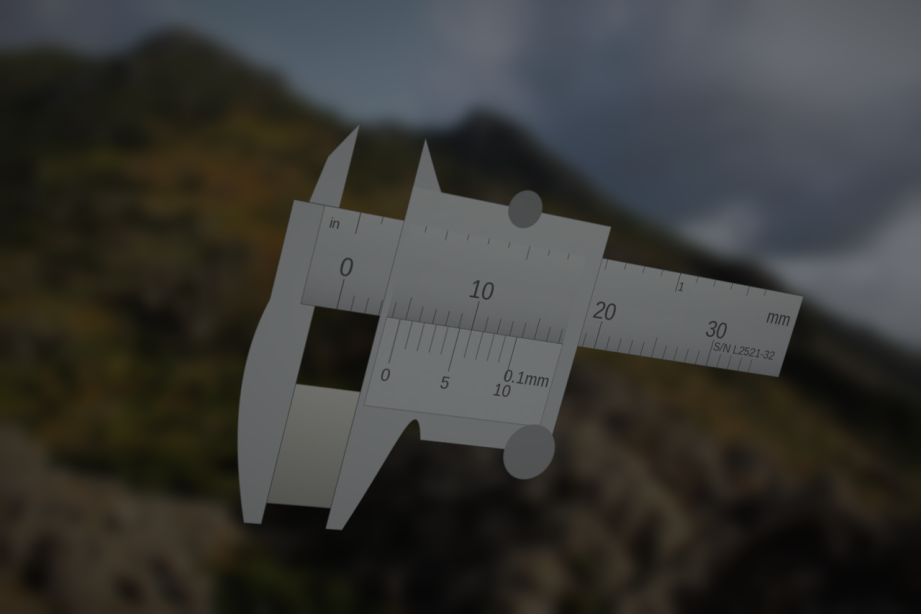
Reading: 4.6 mm
